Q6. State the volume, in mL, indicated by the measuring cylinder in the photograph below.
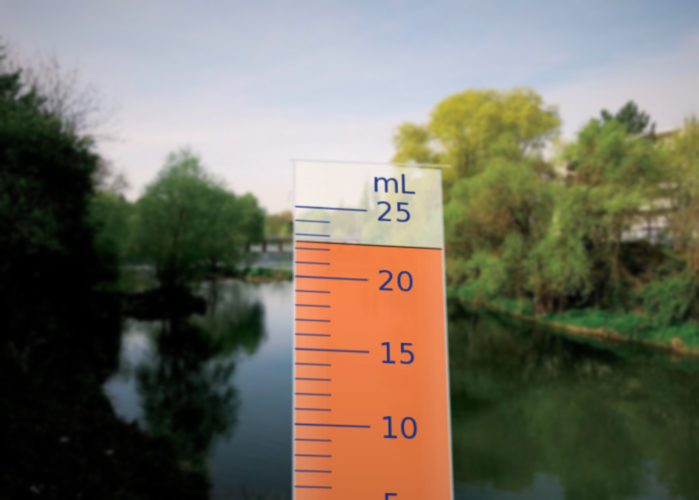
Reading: 22.5 mL
